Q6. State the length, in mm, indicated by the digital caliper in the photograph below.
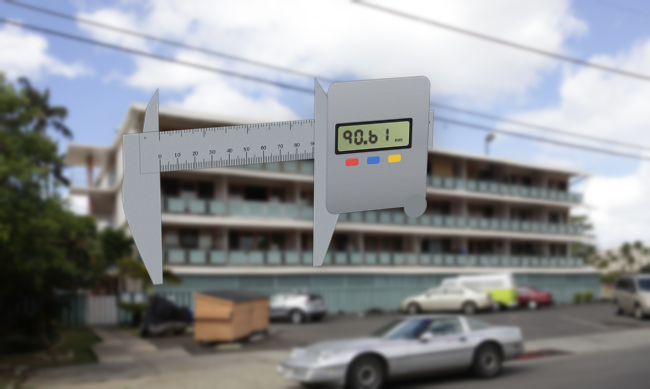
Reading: 90.61 mm
